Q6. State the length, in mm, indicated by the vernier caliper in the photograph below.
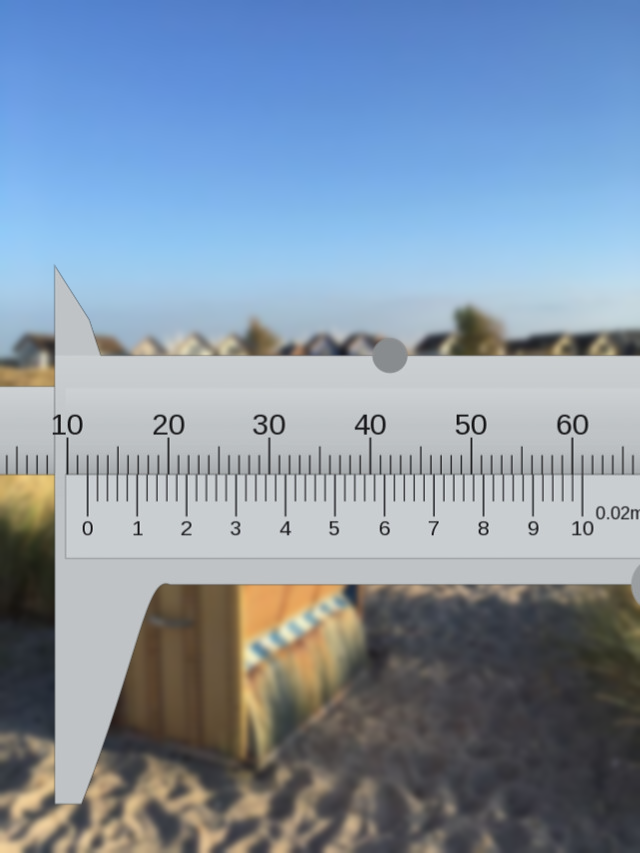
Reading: 12.0 mm
